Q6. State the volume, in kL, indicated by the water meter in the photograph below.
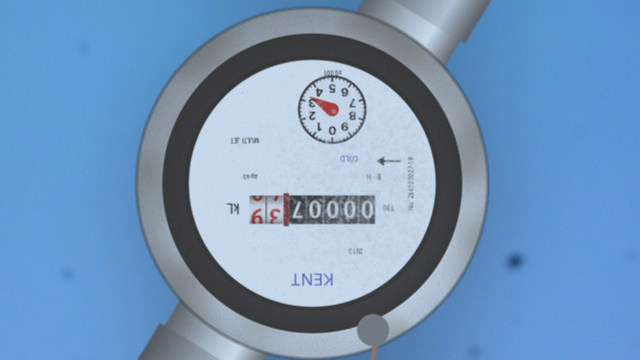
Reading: 7.393 kL
